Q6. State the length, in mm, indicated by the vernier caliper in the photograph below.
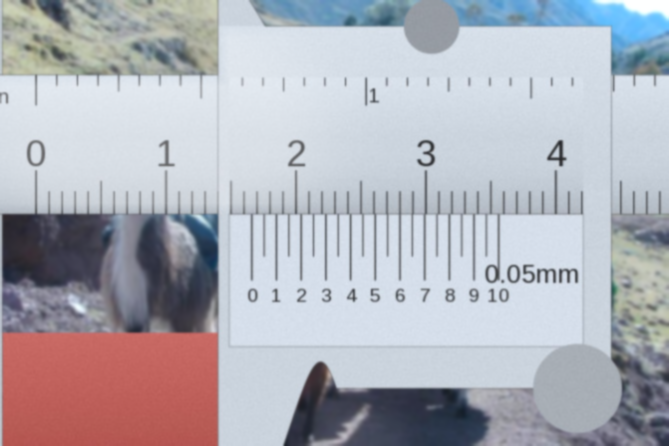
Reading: 16.6 mm
